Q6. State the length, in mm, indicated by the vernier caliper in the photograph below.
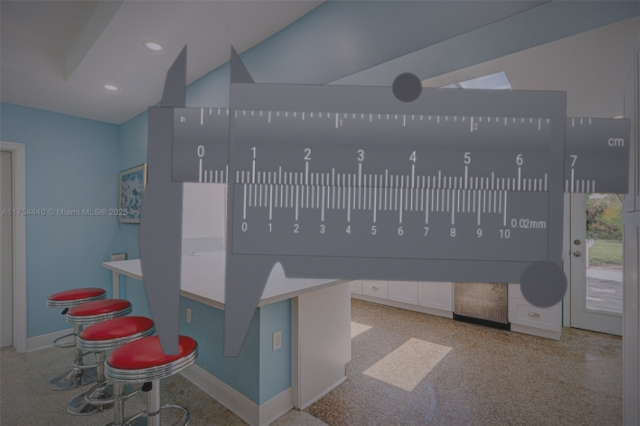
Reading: 8.5 mm
